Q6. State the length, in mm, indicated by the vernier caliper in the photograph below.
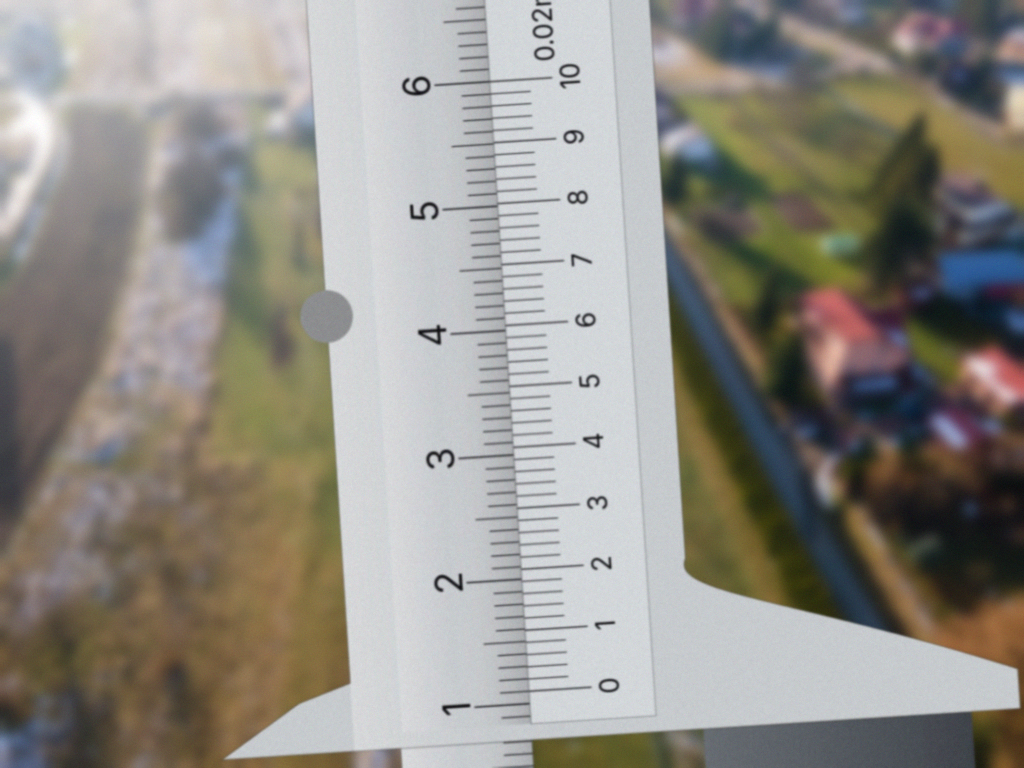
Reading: 11.0 mm
